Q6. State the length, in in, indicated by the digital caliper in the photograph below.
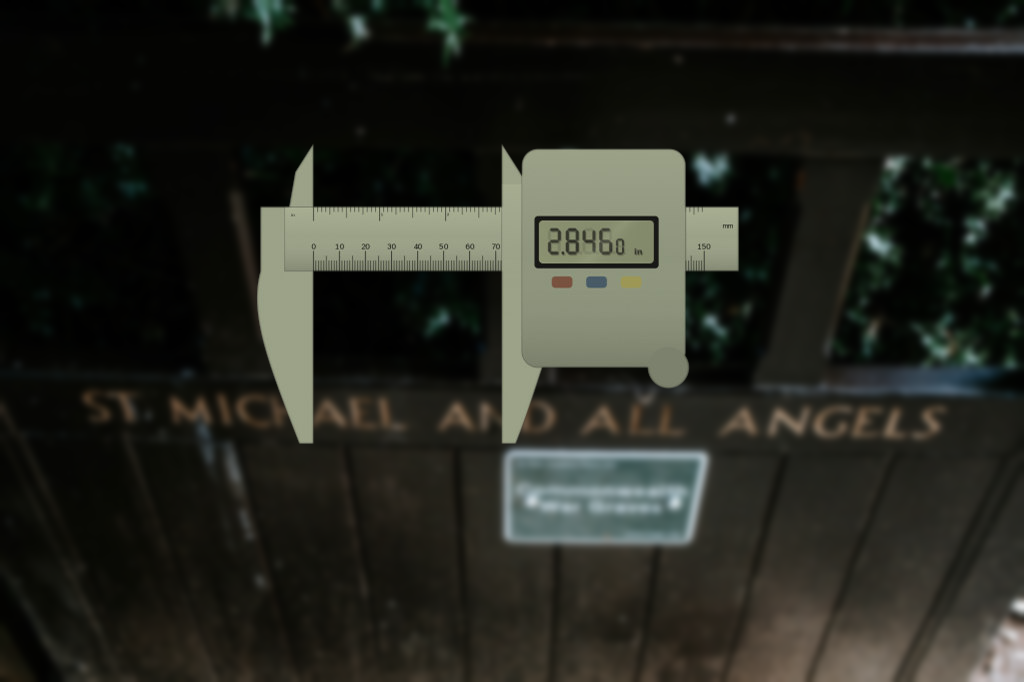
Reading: 2.8460 in
